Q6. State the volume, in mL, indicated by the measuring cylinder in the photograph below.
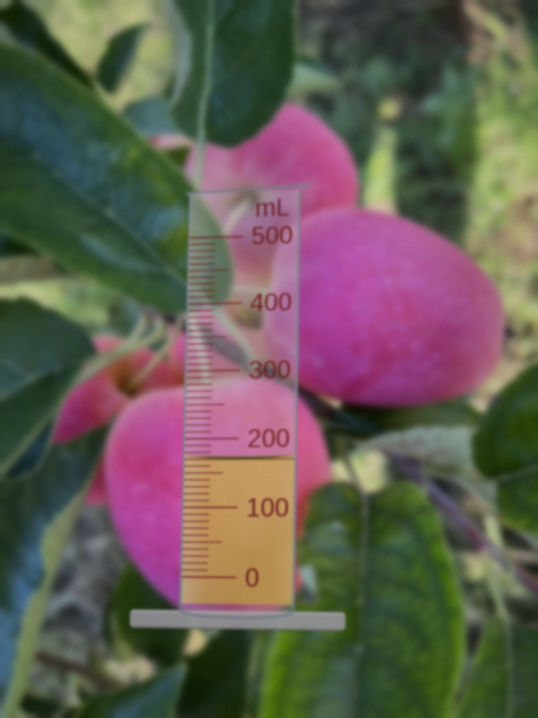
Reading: 170 mL
